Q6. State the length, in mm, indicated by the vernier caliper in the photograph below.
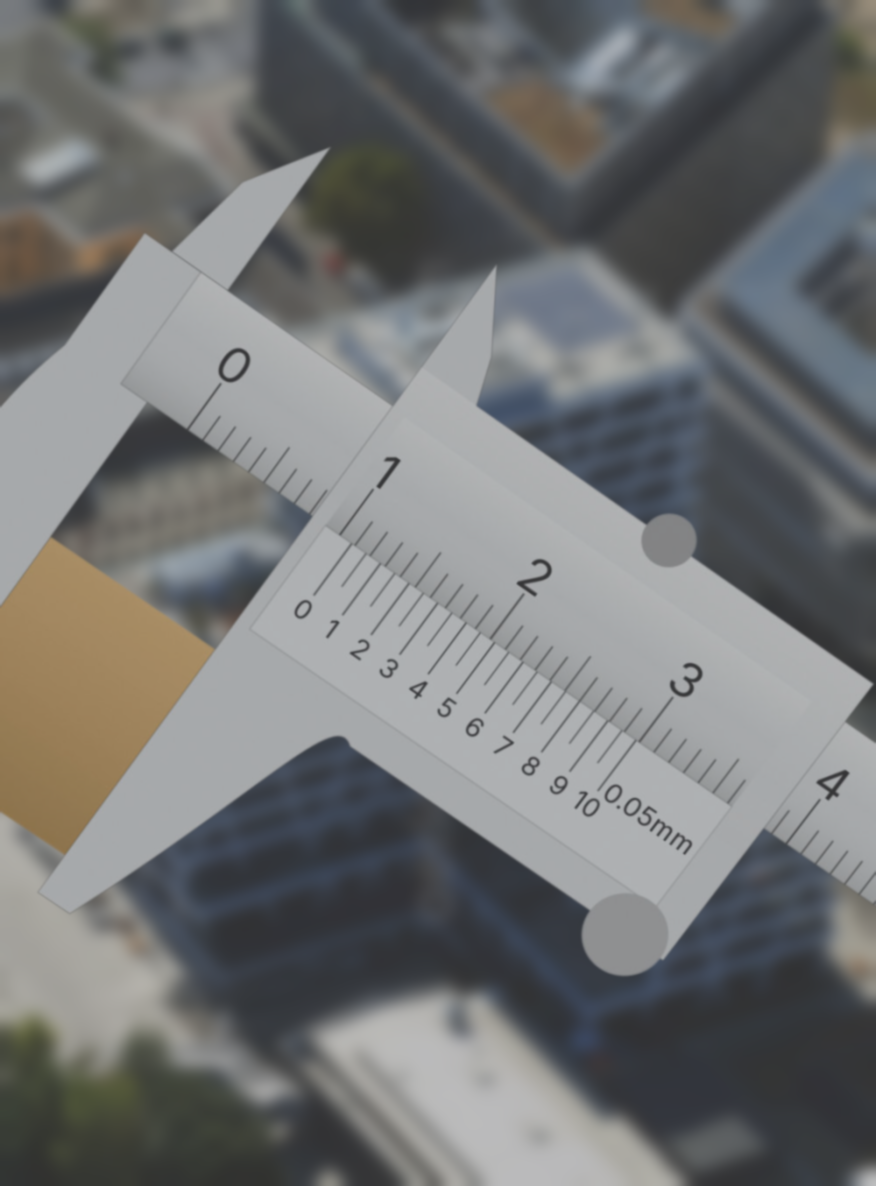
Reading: 10.8 mm
